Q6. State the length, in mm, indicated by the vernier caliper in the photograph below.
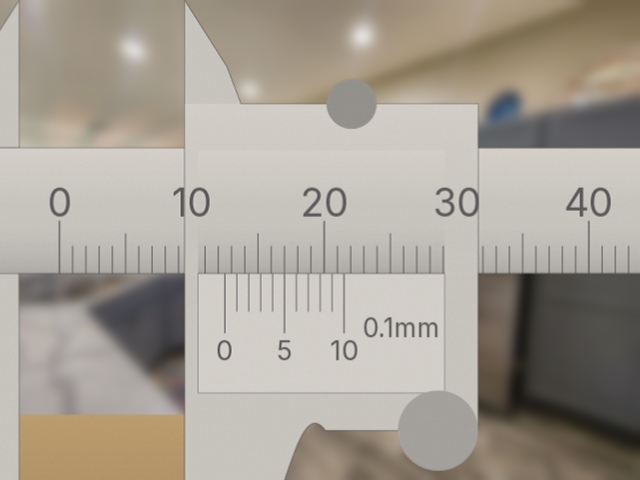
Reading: 12.5 mm
